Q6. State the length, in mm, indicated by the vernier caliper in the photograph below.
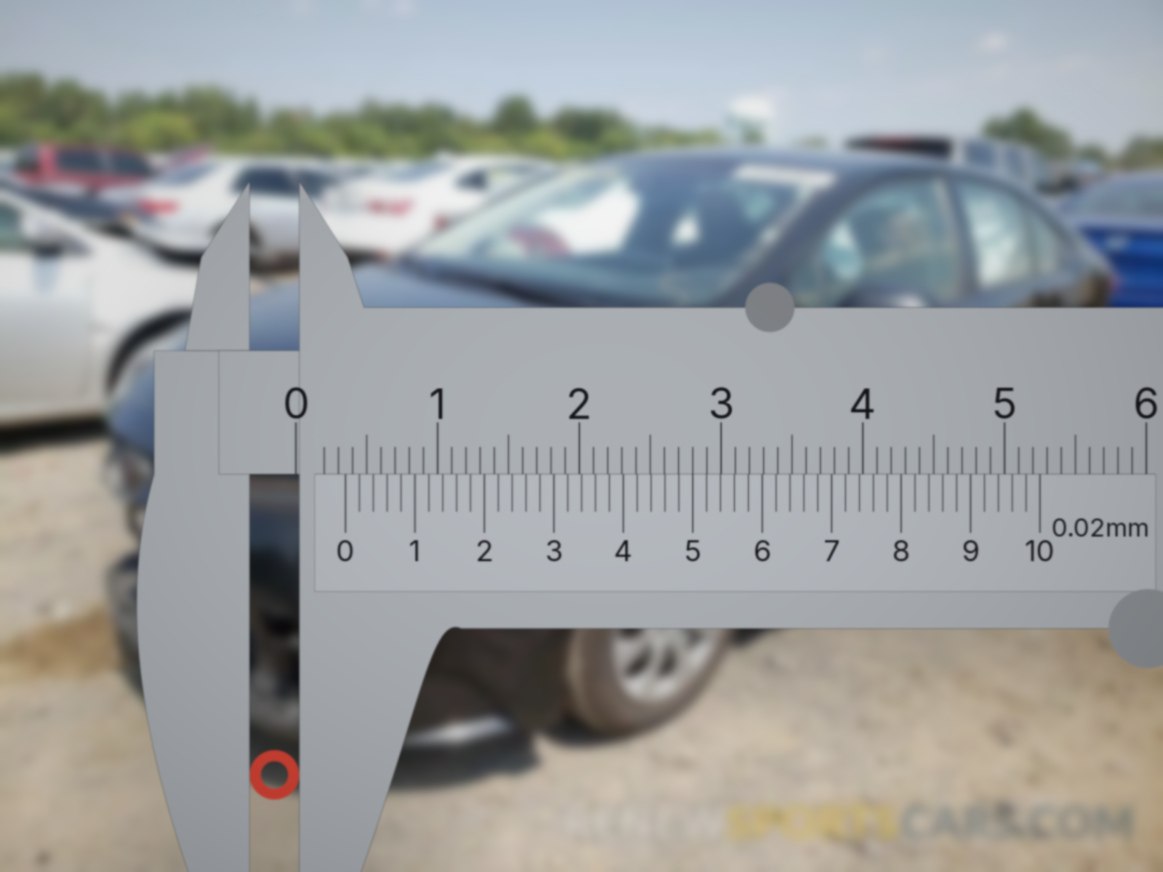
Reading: 3.5 mm
